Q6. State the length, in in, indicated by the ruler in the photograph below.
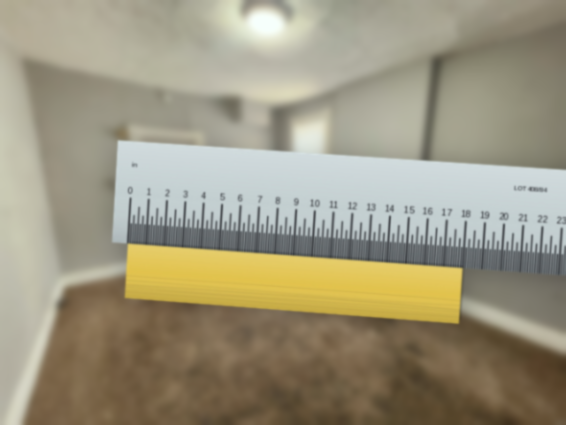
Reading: 18 in
